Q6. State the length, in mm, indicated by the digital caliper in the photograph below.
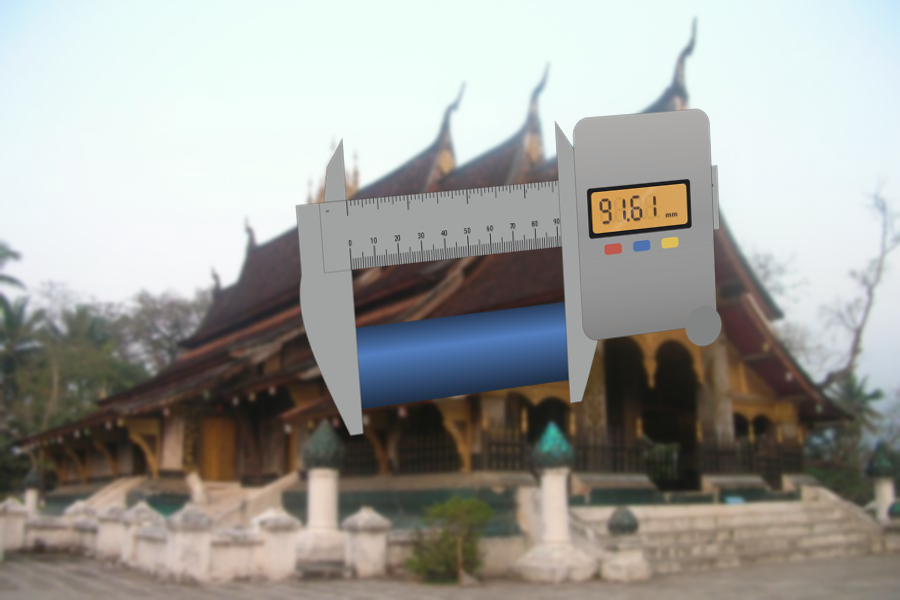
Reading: 91.61 mm
